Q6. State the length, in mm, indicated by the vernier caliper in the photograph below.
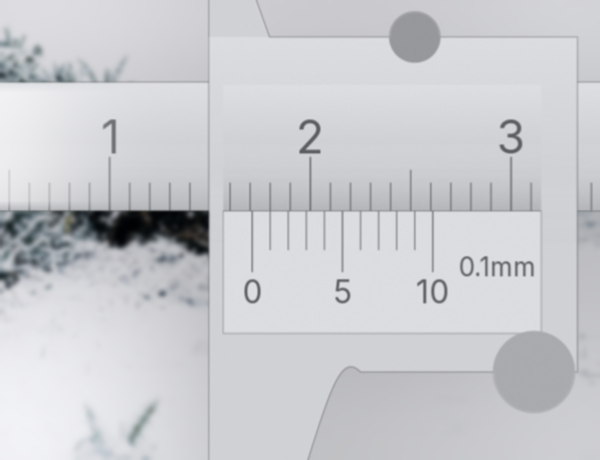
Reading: 17.1 mm
